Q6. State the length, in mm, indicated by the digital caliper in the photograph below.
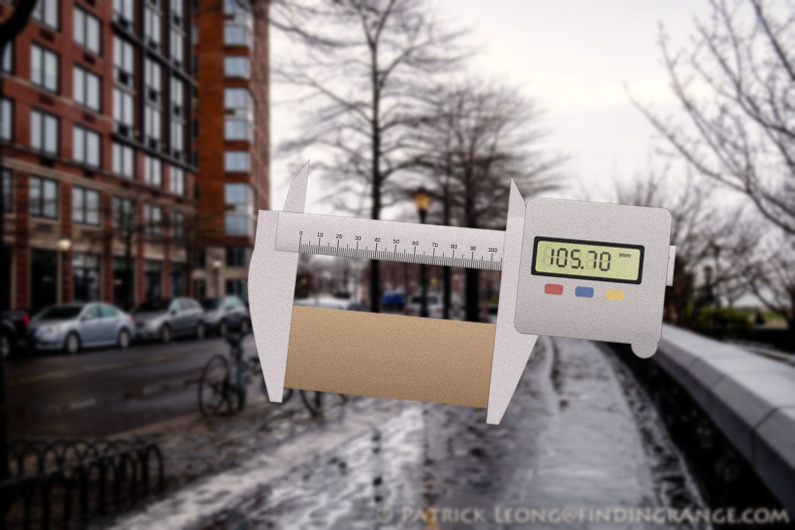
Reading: 105.70 mm
